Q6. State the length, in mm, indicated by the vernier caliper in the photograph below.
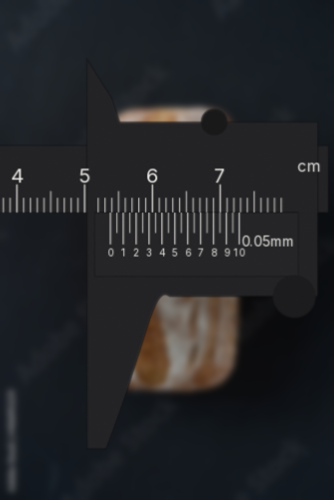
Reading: 53.8 mm
